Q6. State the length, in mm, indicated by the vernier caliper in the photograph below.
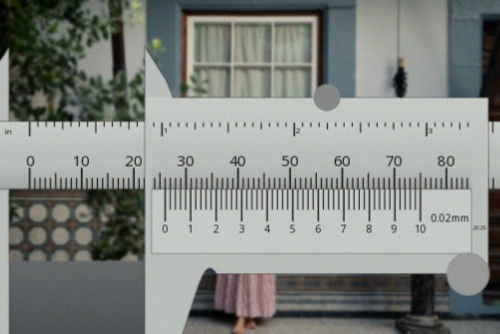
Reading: 26.0 mm
